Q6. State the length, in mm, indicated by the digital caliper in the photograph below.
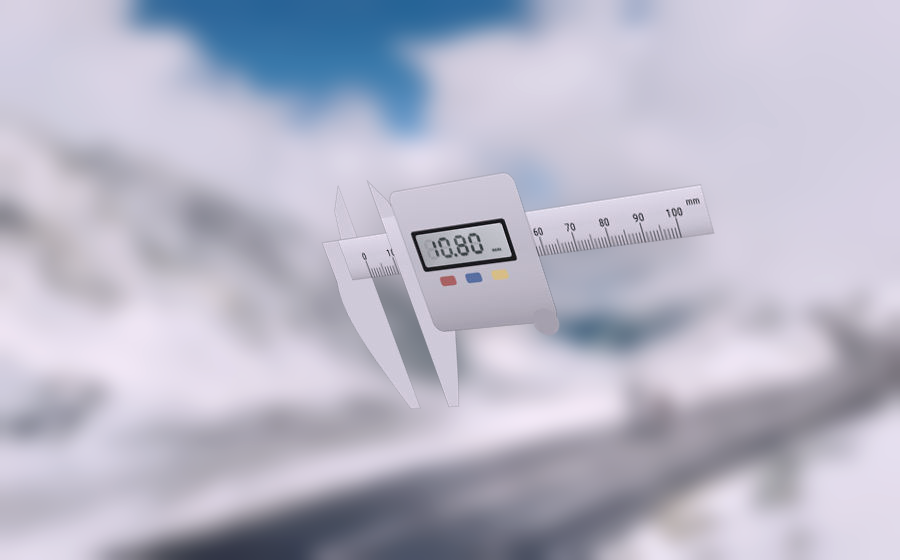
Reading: 10.80 mm
